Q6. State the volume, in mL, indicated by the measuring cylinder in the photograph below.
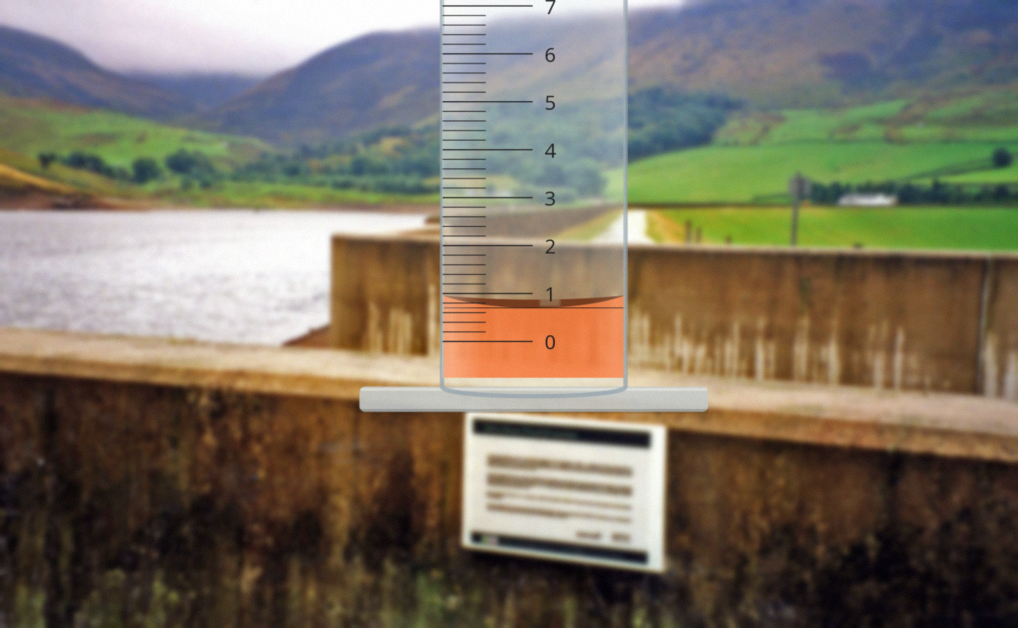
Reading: 0.7 mL
